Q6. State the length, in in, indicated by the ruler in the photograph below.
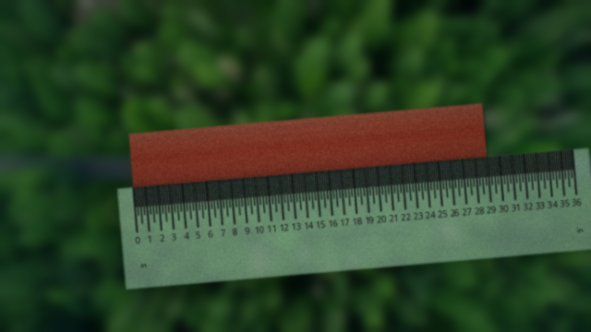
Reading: 29 in
